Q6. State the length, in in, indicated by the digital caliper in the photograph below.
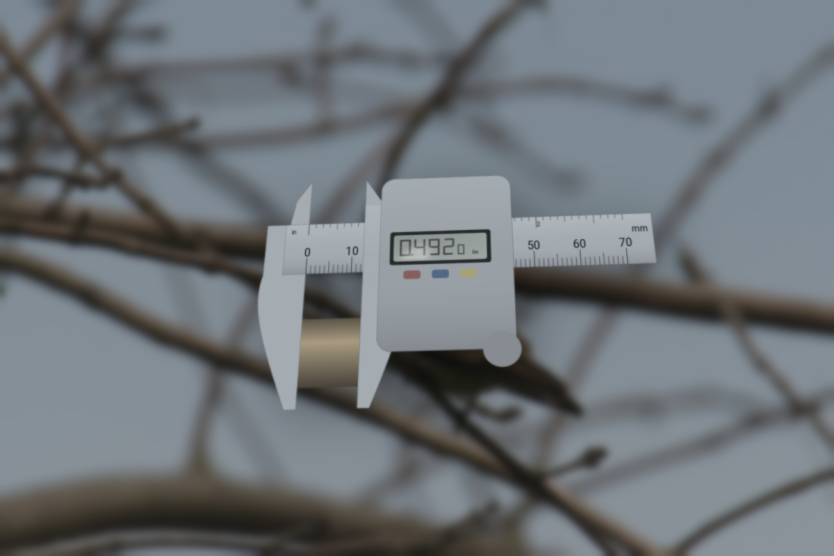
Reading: 0.4920 in
